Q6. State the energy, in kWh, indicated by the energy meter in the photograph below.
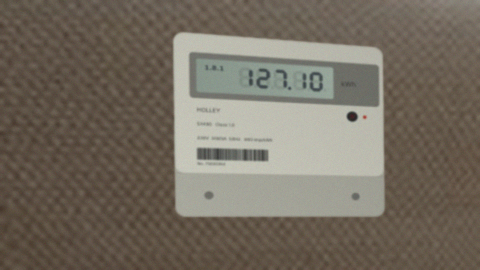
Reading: 127.10 kWh
